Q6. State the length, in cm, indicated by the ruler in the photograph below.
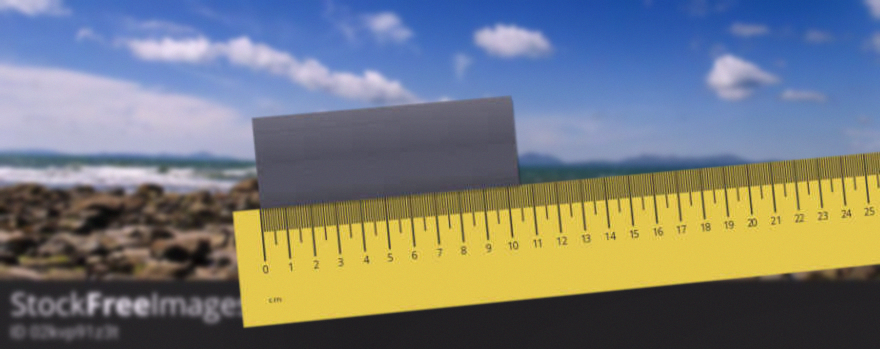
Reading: 10.5 cm
